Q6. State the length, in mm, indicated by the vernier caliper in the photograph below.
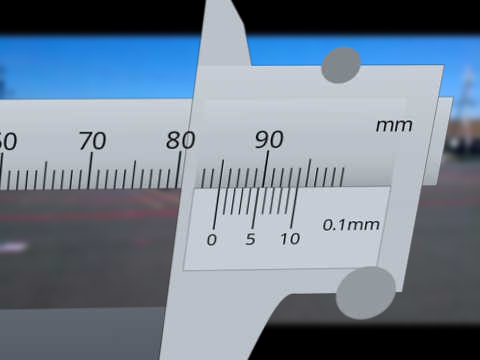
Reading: 85.0 mm
